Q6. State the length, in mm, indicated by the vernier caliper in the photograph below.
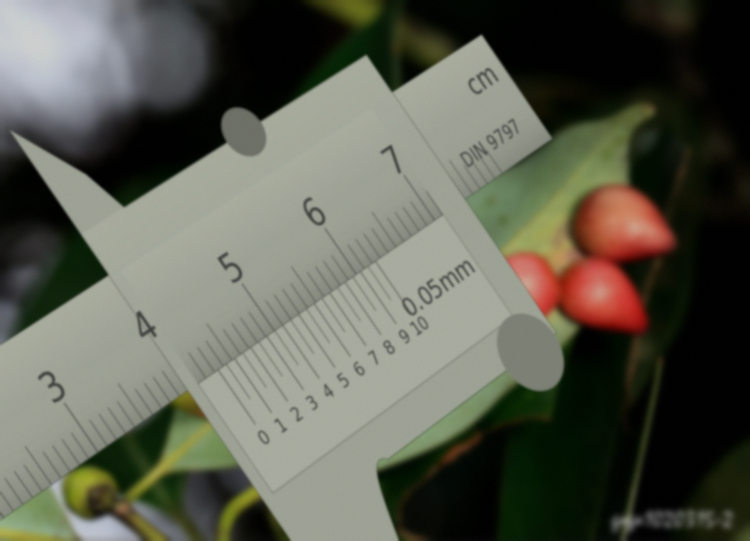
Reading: 43.4 mm
